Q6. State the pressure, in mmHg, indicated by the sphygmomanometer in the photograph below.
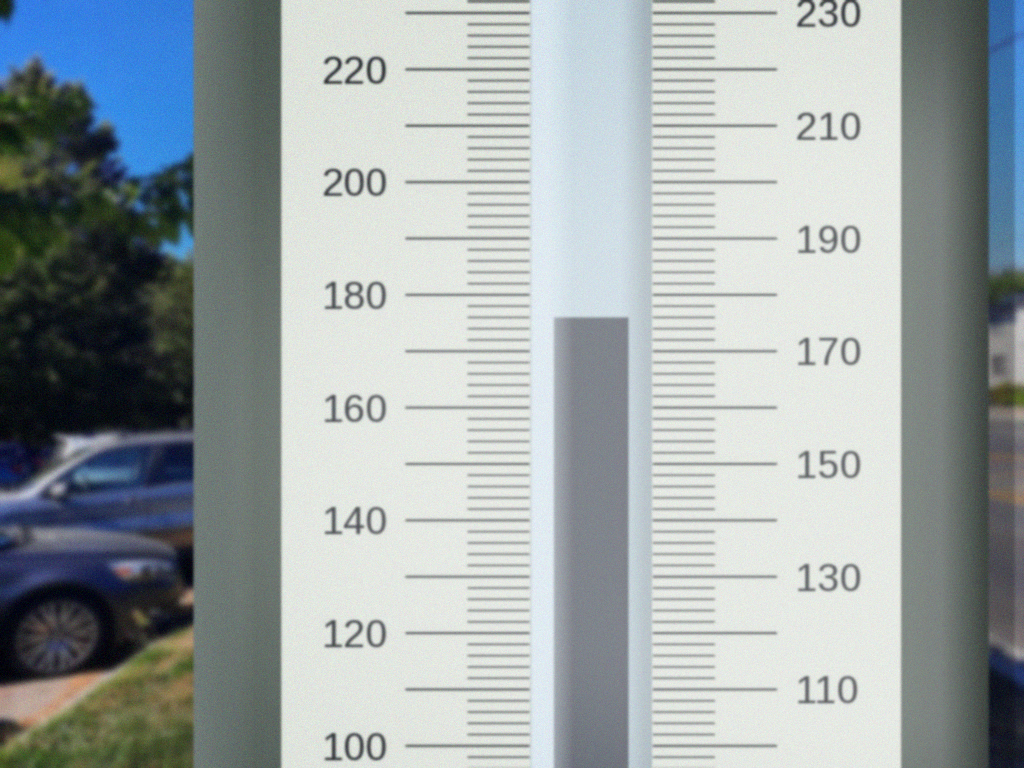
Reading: 176 mmHg
